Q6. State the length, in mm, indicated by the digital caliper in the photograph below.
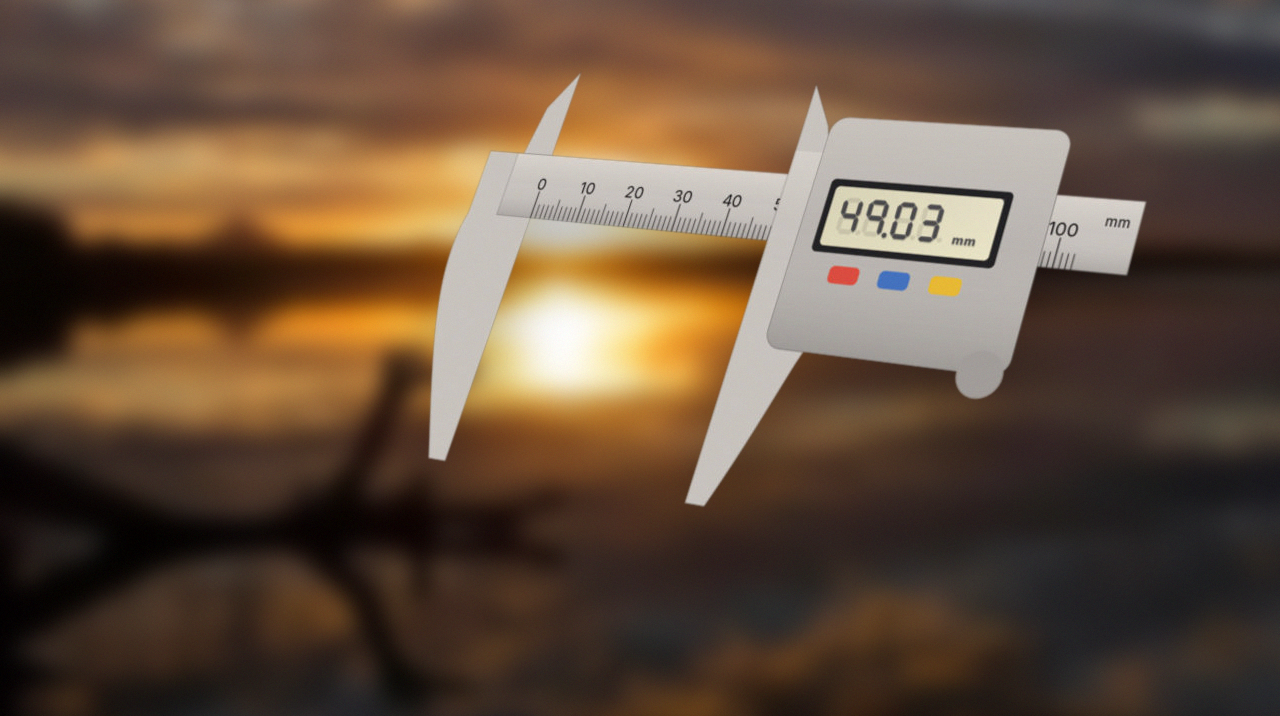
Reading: 49.03 mm
